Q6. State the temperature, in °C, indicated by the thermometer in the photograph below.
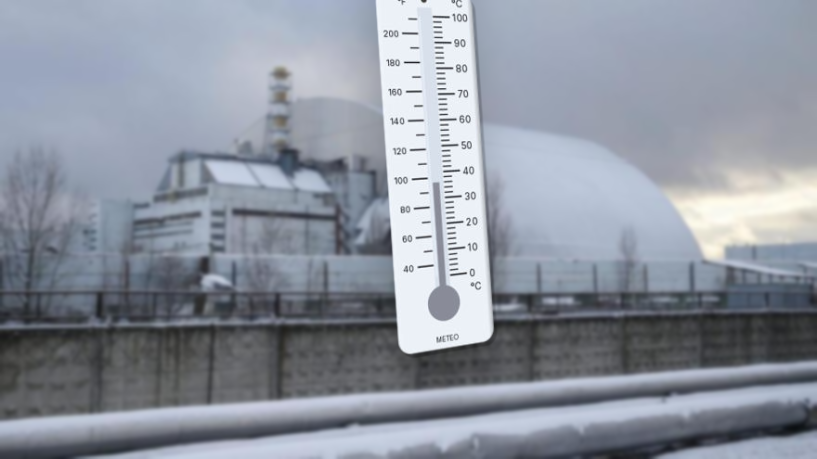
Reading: 36 °C
